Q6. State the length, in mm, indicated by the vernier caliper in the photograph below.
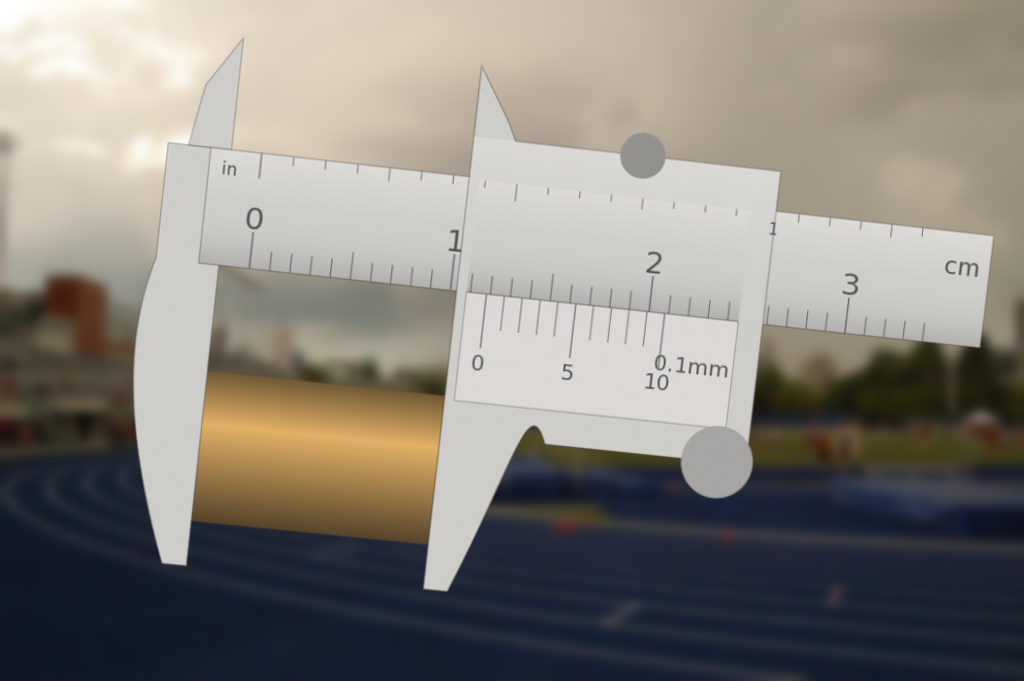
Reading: 11.8 mm
